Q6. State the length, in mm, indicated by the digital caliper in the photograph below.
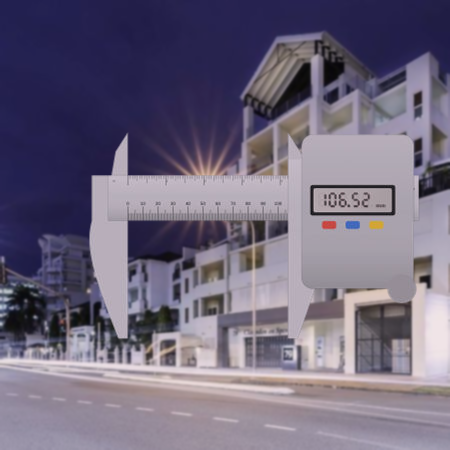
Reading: 106.52 mm
